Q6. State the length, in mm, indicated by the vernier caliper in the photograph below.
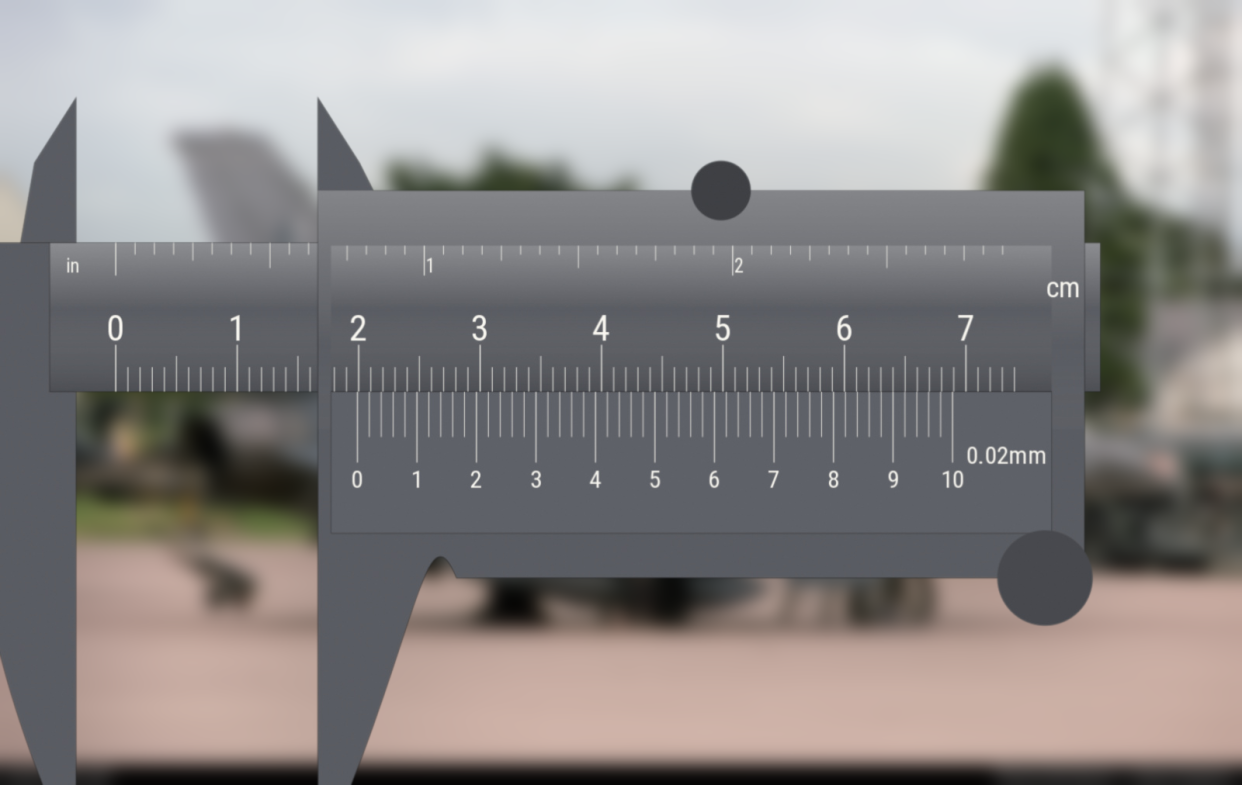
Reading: 19.9 mm
